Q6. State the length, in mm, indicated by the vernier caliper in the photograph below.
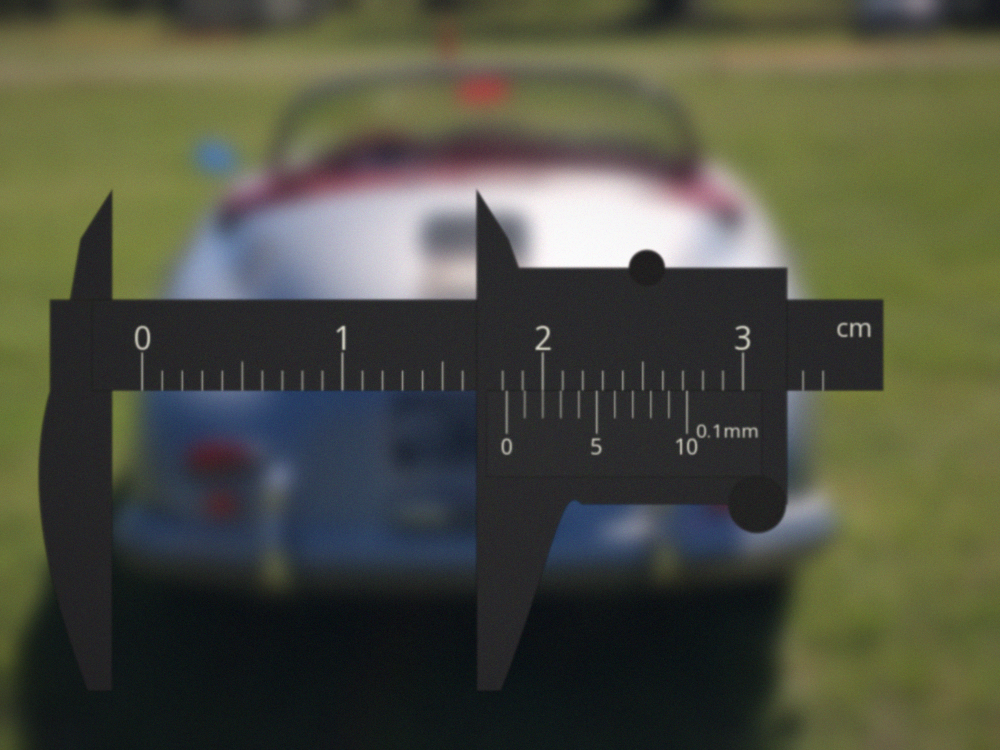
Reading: 18.2 mm
